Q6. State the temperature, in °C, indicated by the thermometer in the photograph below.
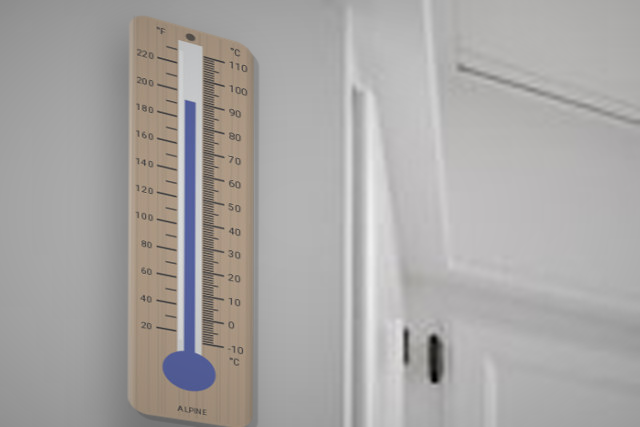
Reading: 90 °C
